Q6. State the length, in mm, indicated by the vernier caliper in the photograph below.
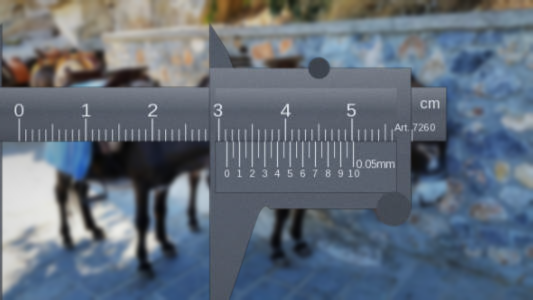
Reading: 31.2 mm
